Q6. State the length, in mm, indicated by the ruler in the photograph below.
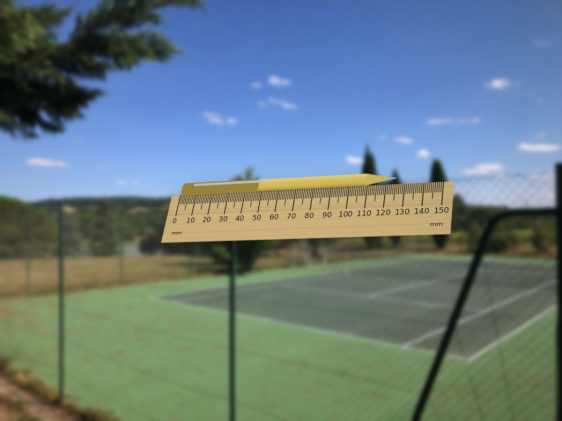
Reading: 125 mm
